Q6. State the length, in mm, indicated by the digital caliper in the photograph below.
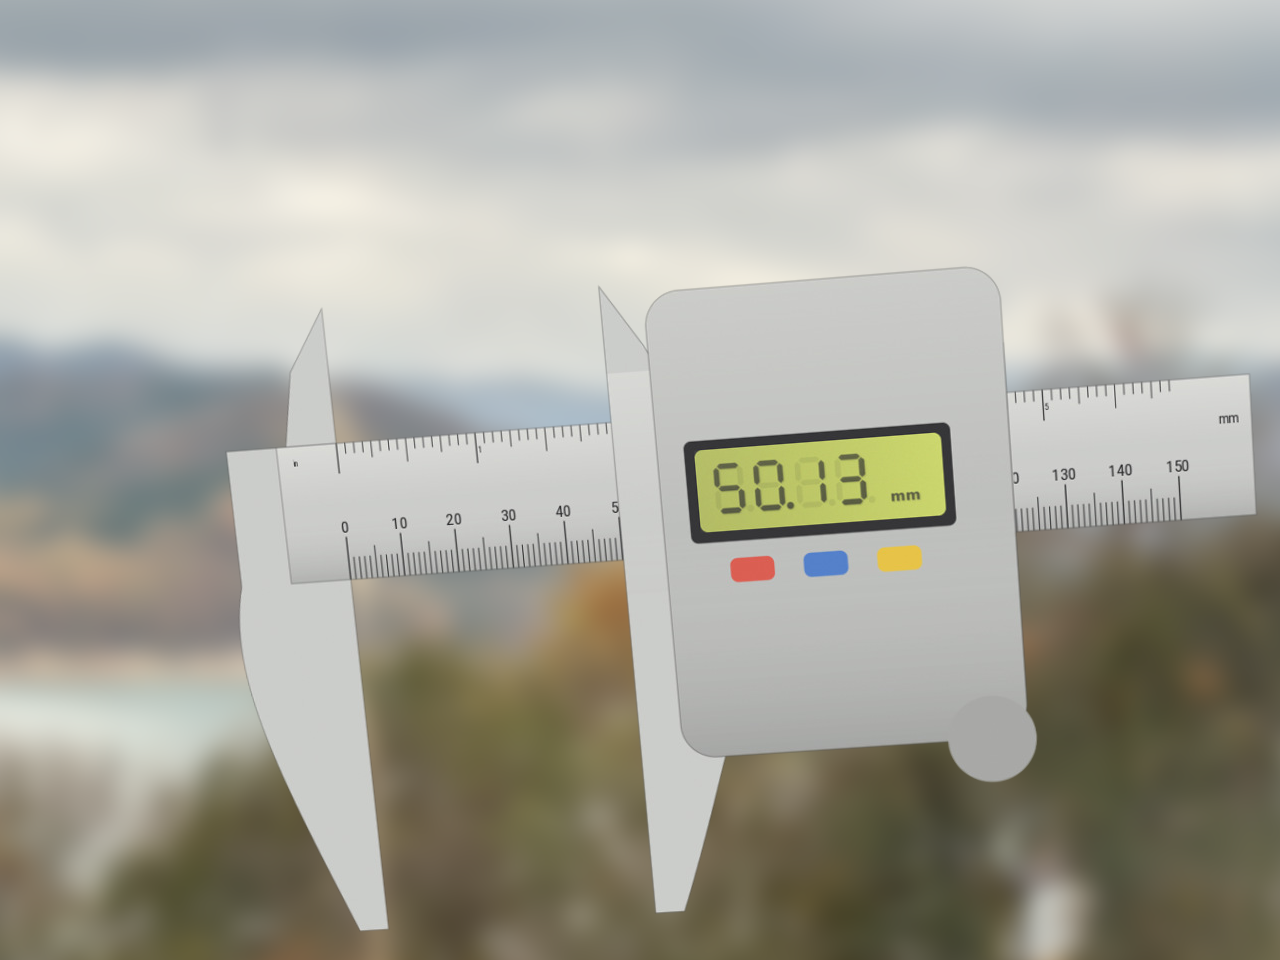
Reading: 50.13 mm
